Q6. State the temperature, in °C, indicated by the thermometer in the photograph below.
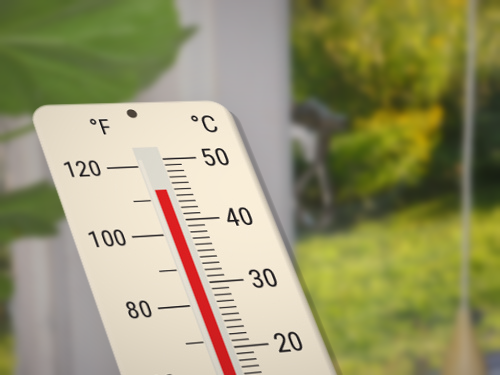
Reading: 45 °C
